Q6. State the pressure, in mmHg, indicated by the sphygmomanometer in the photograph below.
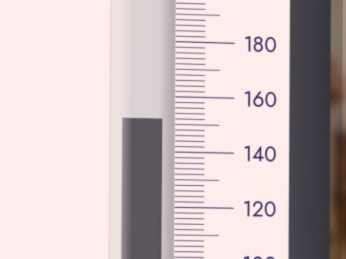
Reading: 152 mmHg
